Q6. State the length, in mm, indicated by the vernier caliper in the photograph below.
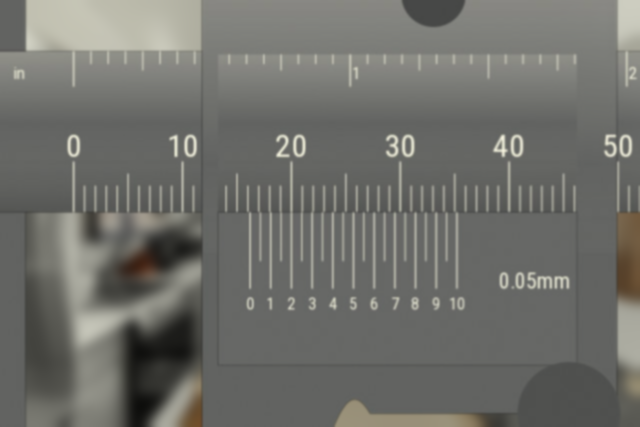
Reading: 16.2 mm
